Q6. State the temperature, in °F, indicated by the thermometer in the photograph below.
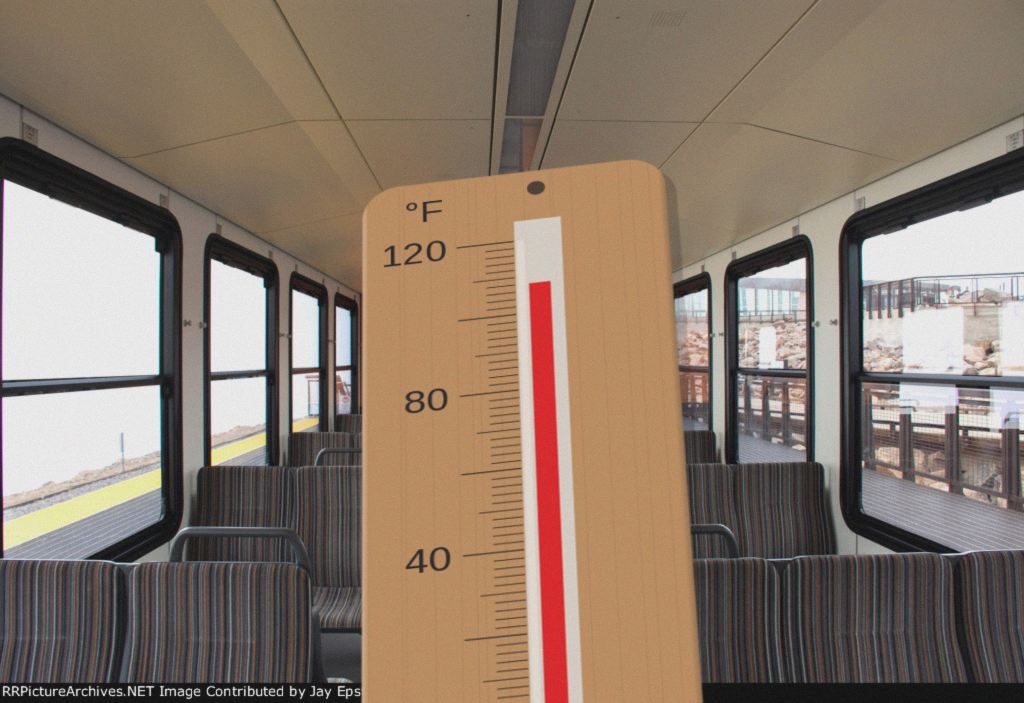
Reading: 108 °F
